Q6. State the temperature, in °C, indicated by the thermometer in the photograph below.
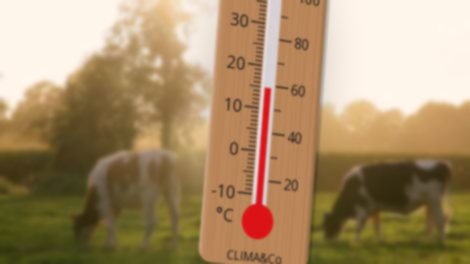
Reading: 15 °C
